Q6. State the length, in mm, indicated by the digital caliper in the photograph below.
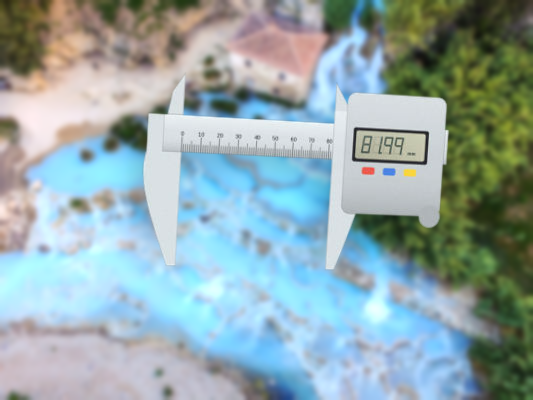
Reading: 81.99 mm
